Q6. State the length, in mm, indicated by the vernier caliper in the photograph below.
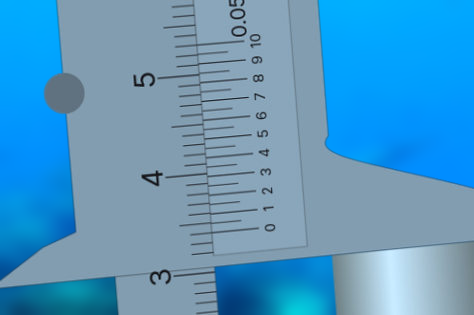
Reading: 34.0 mm
